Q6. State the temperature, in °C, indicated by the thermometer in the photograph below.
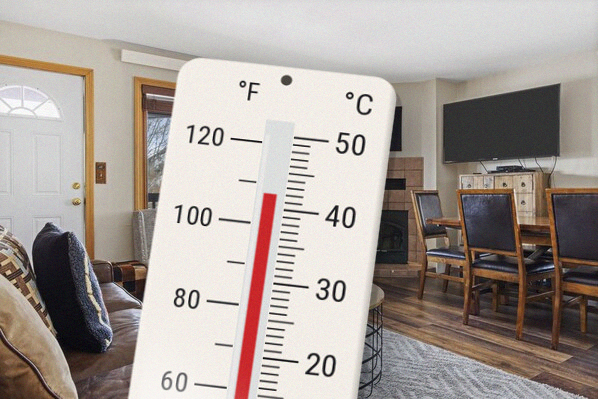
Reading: 42 °C
